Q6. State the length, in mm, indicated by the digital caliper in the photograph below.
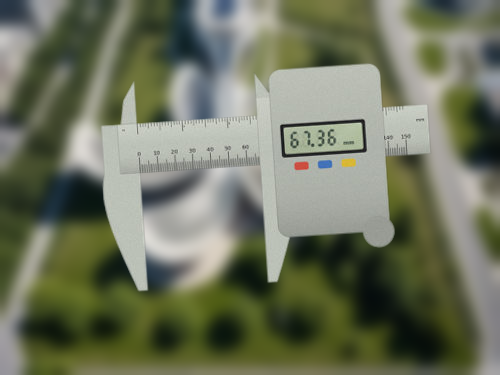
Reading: 67.36 mm
